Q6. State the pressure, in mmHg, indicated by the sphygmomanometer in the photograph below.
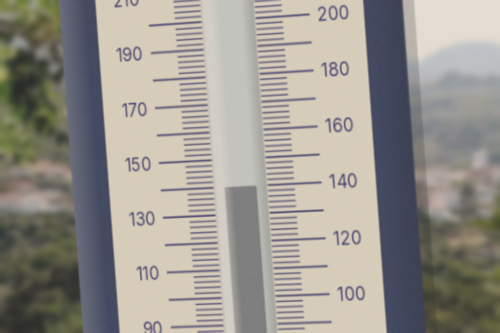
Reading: 140 mmHg
